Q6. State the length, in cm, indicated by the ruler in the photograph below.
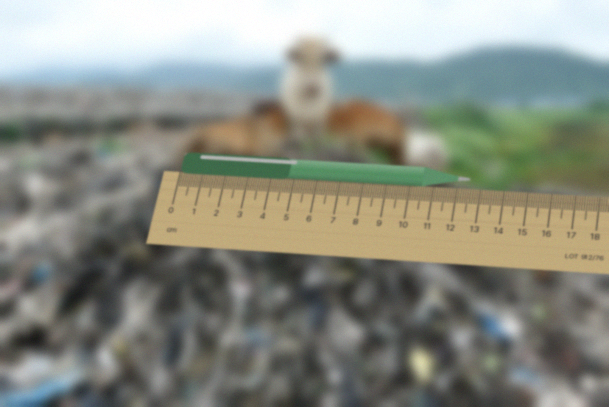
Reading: 12.5 cm
